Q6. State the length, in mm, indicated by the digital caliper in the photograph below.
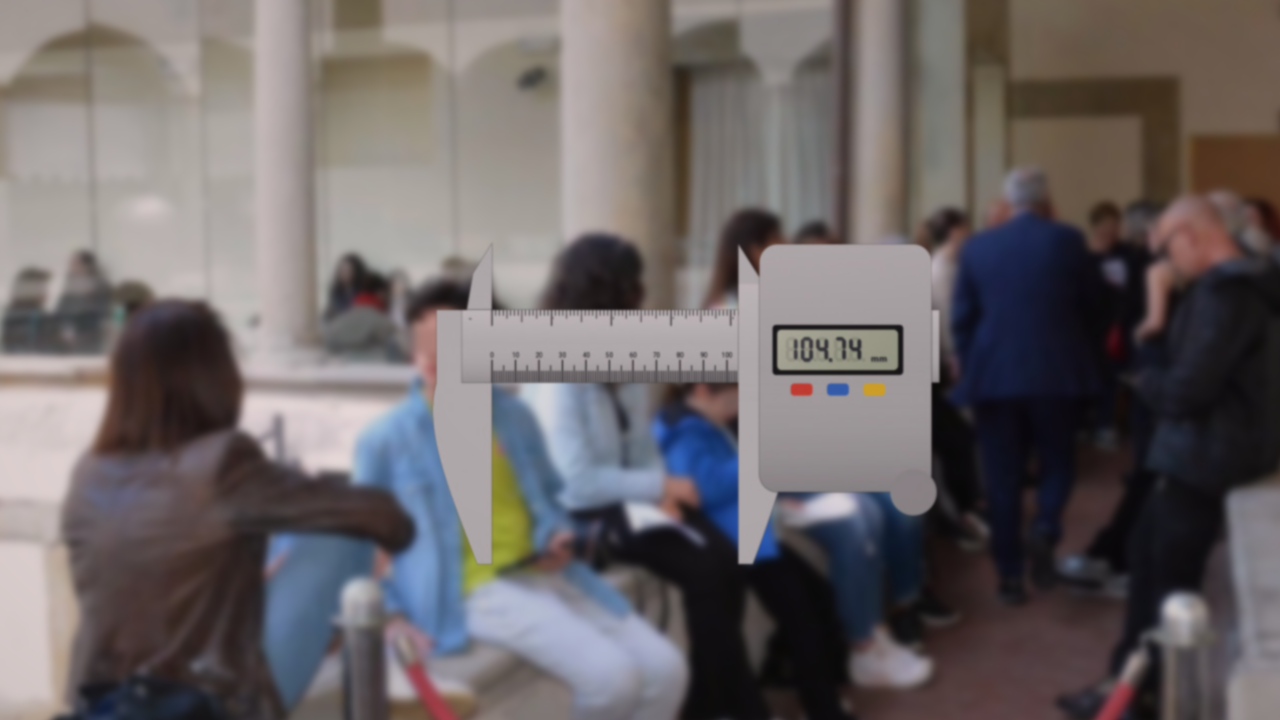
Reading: 104.74 mm
